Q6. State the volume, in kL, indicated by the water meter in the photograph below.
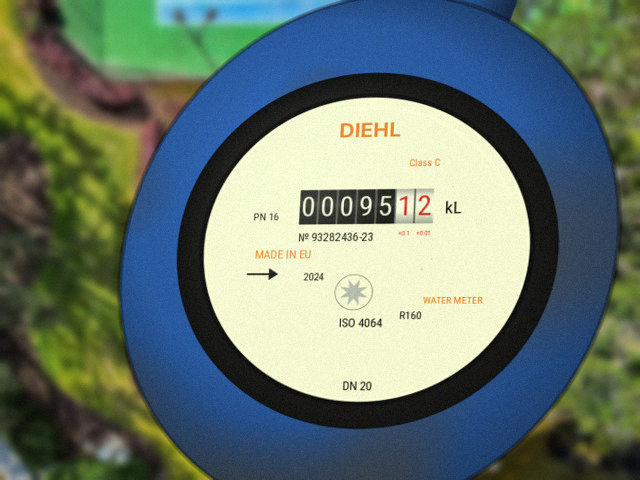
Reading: 95.12 kL
